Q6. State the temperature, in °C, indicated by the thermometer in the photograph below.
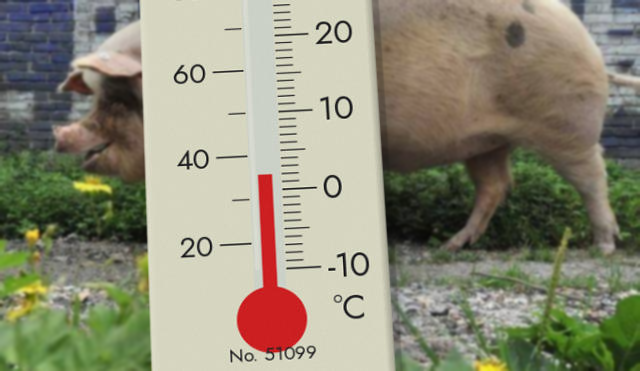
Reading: 2 °C
